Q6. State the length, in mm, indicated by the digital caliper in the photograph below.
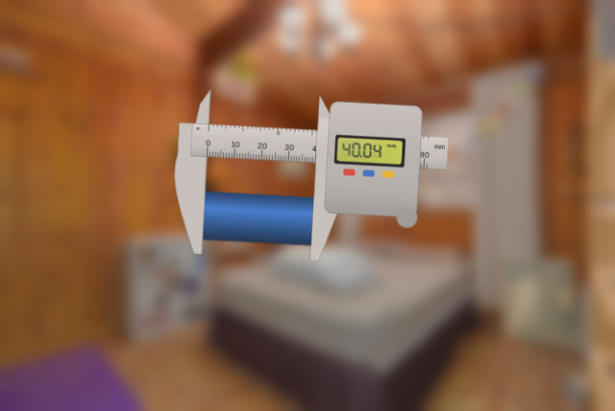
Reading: 40.04 mm
